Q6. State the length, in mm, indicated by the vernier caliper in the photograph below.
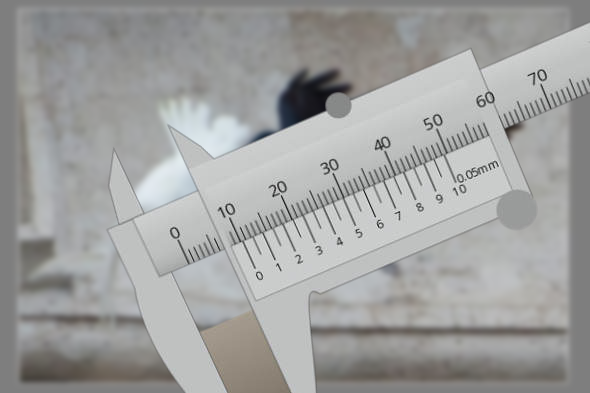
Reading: 10.4 mm
